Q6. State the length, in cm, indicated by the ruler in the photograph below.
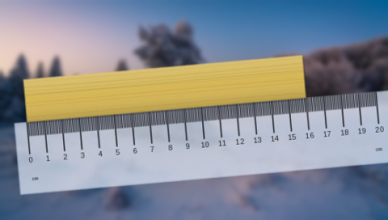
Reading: 16 cm
